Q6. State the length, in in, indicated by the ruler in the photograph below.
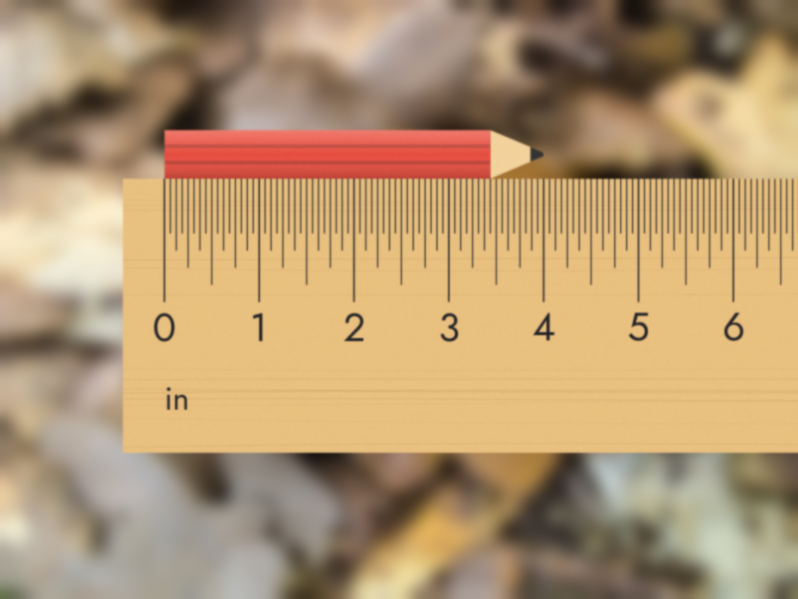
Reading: 4 in
